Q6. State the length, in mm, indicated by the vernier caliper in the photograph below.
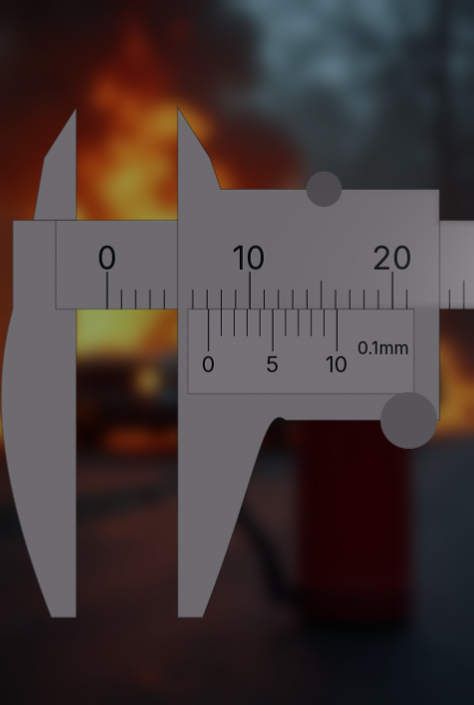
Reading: 7.1 mm
